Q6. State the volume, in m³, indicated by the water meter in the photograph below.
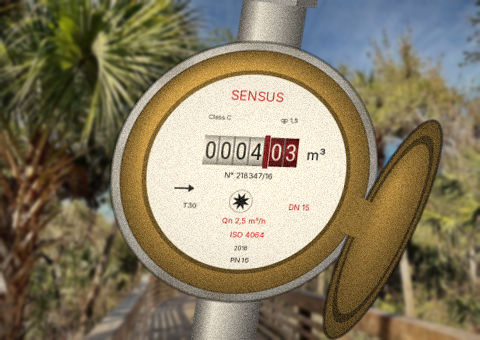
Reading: 4.03 m³
